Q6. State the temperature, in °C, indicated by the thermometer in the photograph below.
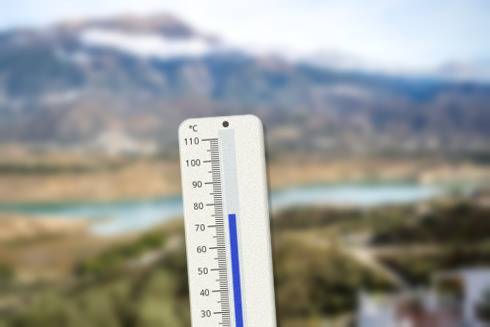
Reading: 75 °C
